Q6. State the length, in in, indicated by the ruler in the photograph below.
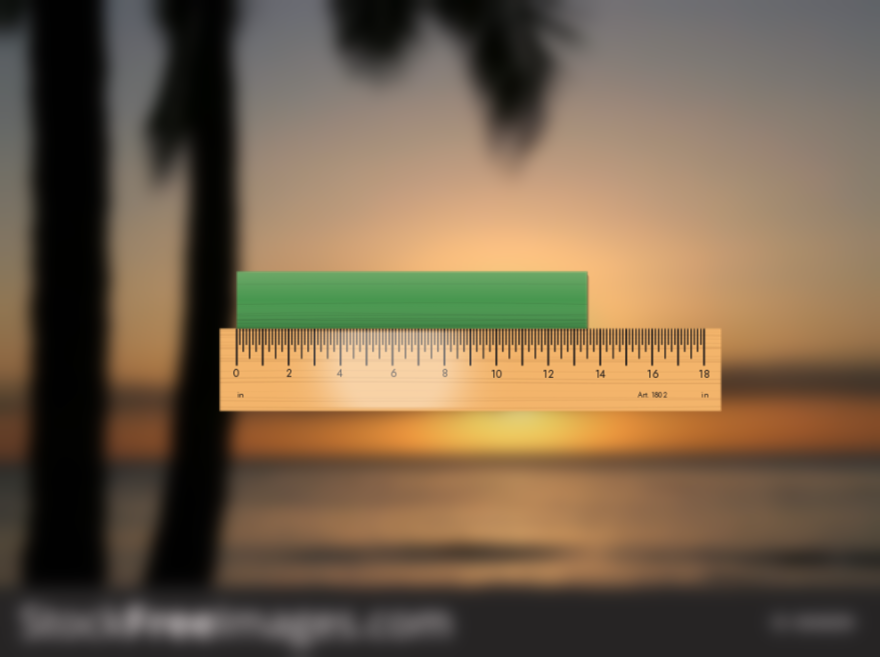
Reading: 13.5 in
